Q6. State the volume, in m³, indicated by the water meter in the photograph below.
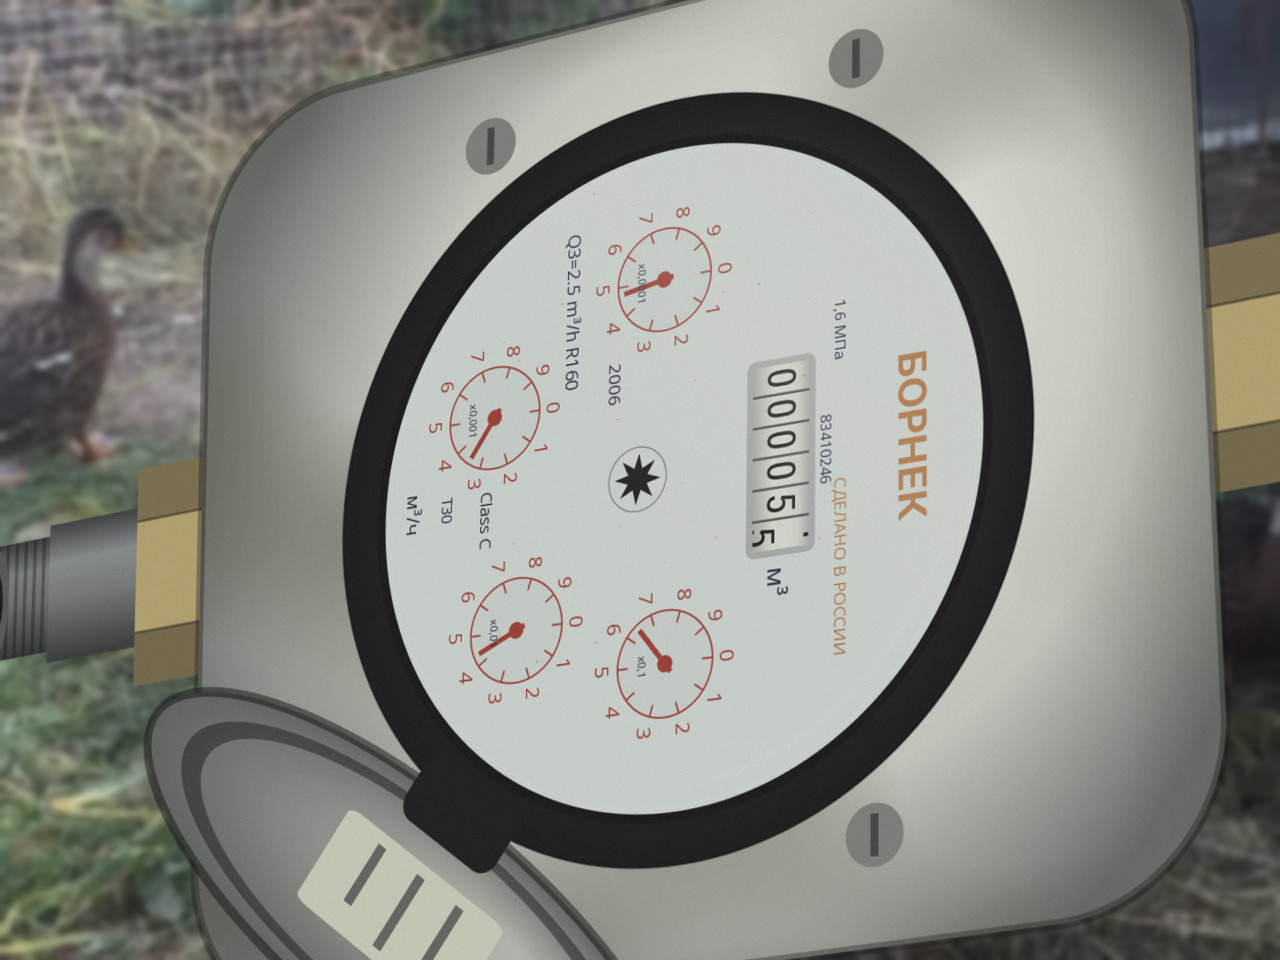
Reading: 54.6434 m³
